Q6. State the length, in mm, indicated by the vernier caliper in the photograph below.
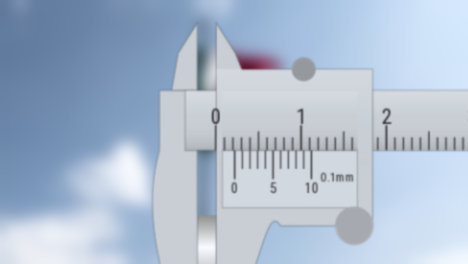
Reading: 2.2 mm
